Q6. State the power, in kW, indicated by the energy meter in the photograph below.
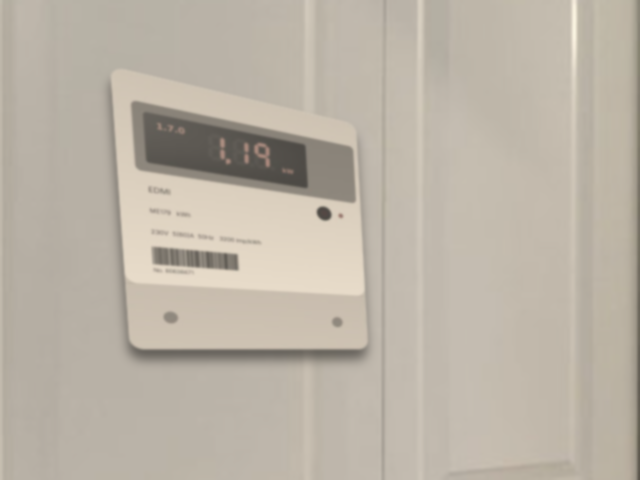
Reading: 1.19 kW
